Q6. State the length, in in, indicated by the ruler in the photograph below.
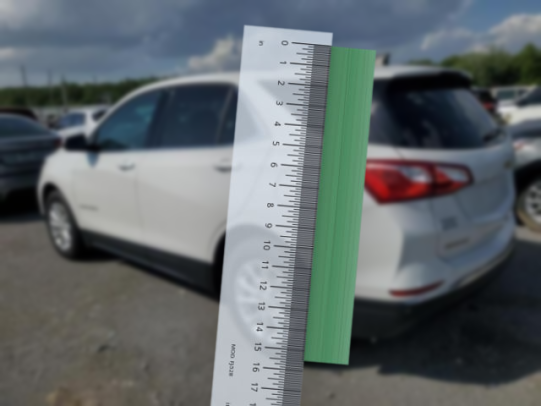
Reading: 15.5 in
